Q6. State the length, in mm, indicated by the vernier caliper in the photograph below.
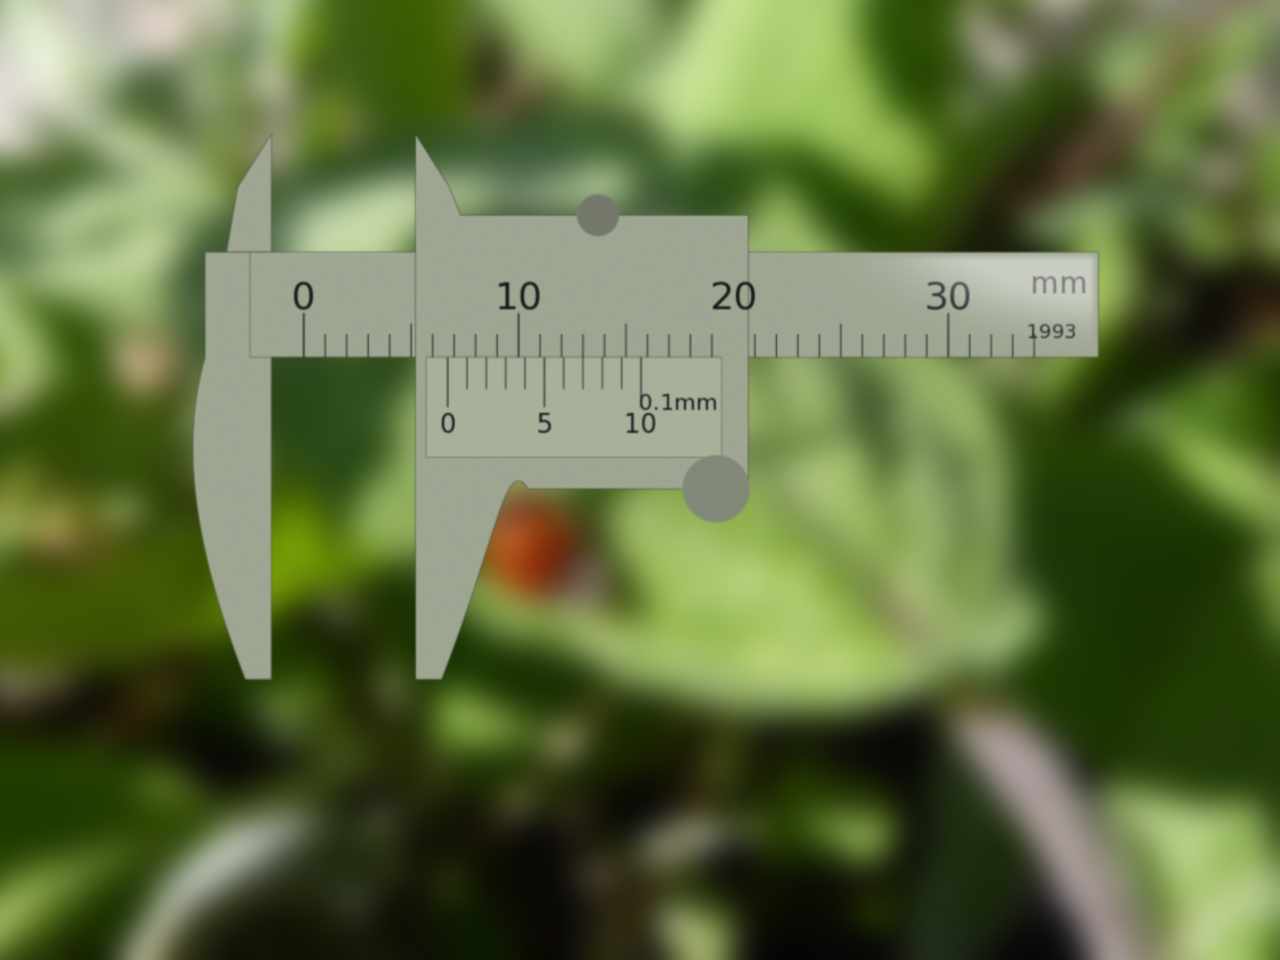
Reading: 6.7 mm
